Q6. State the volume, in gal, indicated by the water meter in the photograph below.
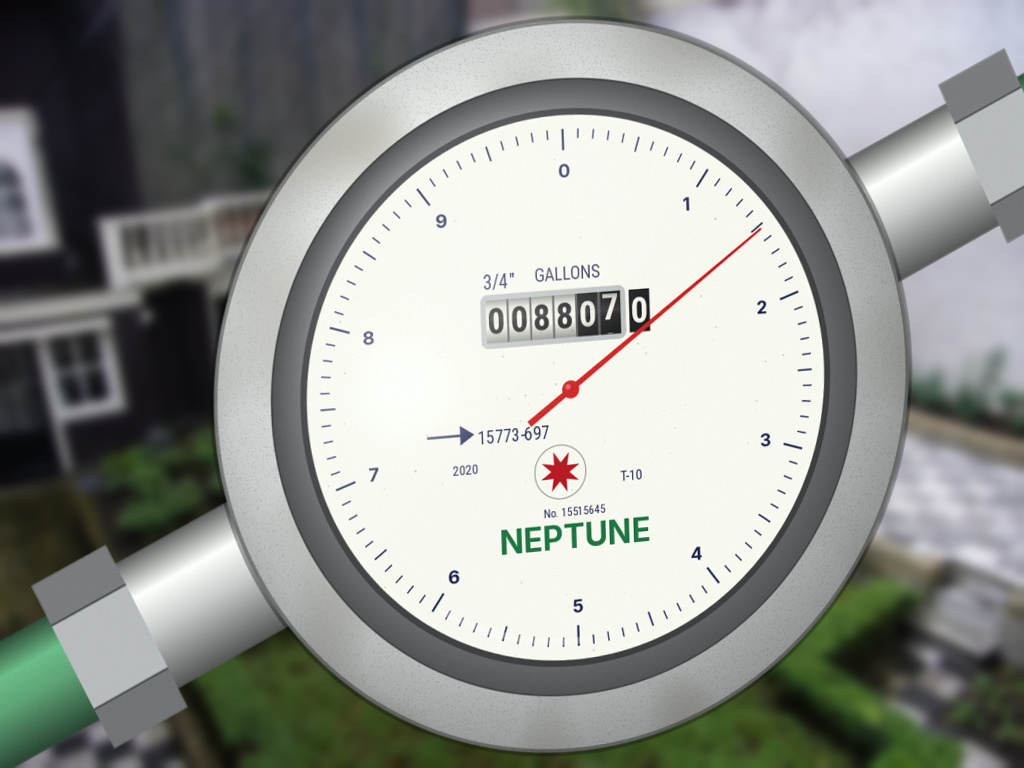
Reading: 88071.5 gal
